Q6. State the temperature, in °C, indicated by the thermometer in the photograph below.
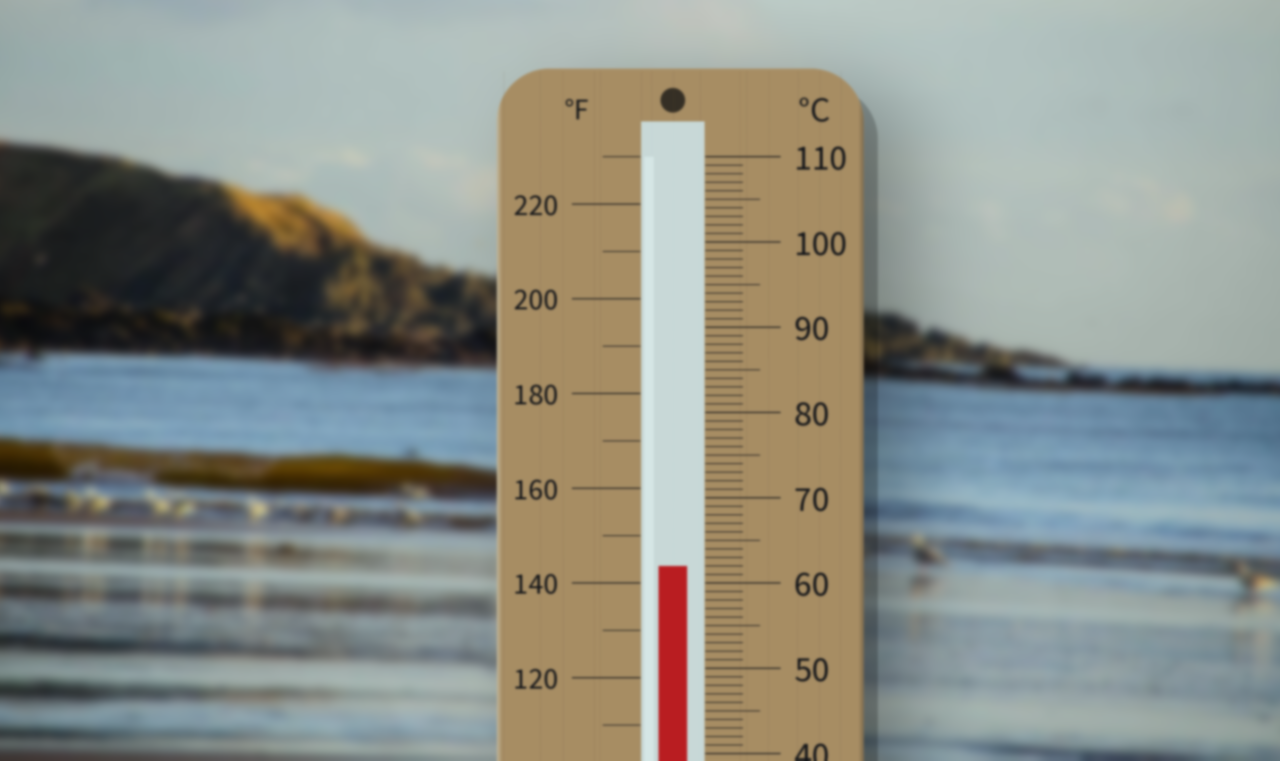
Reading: 62 °C
